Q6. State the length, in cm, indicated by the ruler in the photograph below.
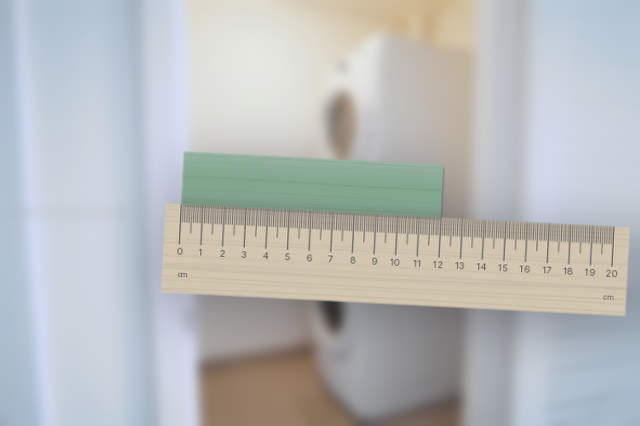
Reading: 12 cm
